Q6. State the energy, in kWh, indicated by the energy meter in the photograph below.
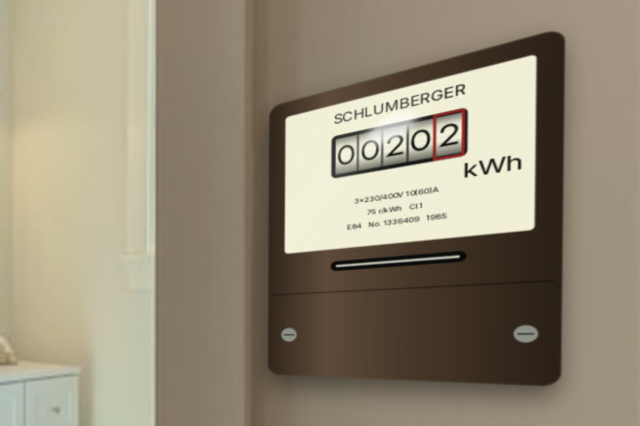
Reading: 20.2 kWh
